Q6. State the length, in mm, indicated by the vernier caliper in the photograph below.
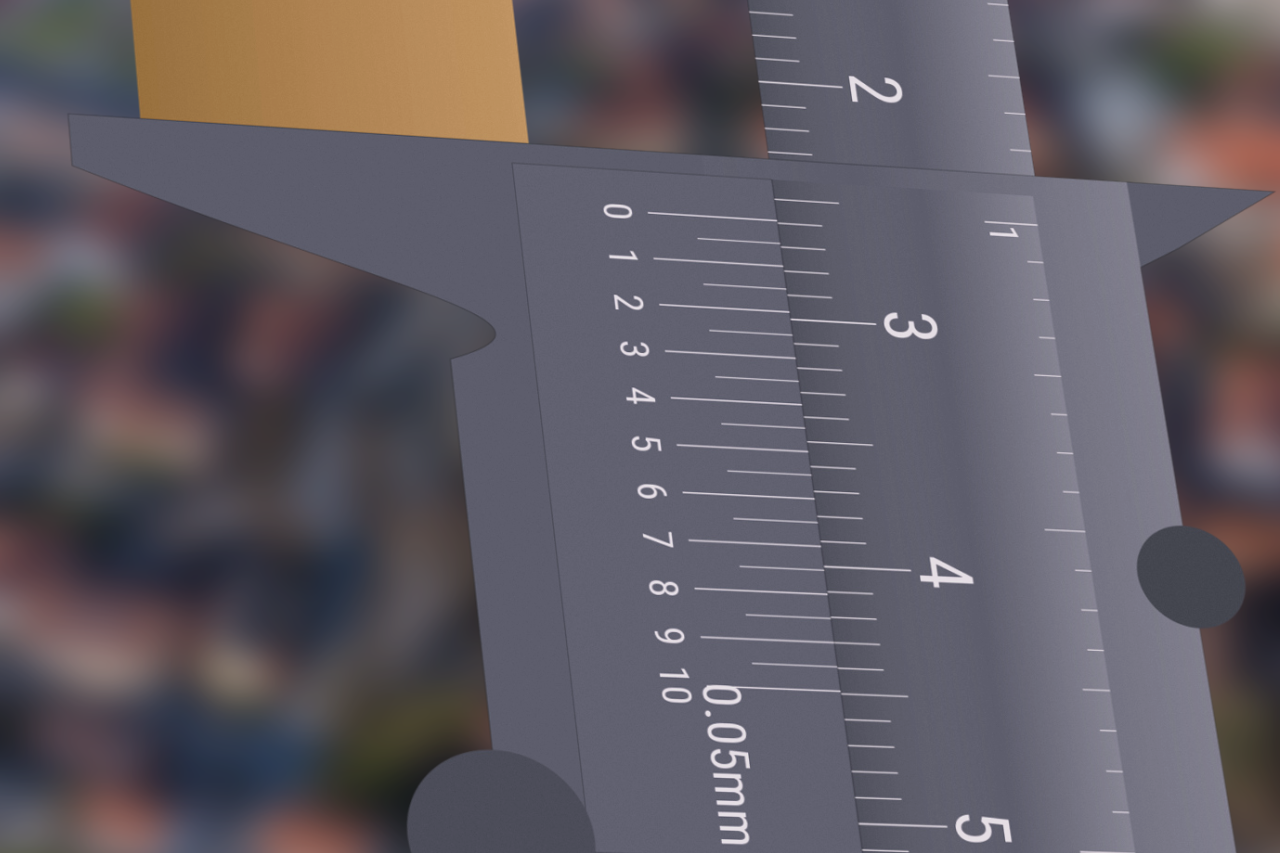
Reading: 25.90 mm
